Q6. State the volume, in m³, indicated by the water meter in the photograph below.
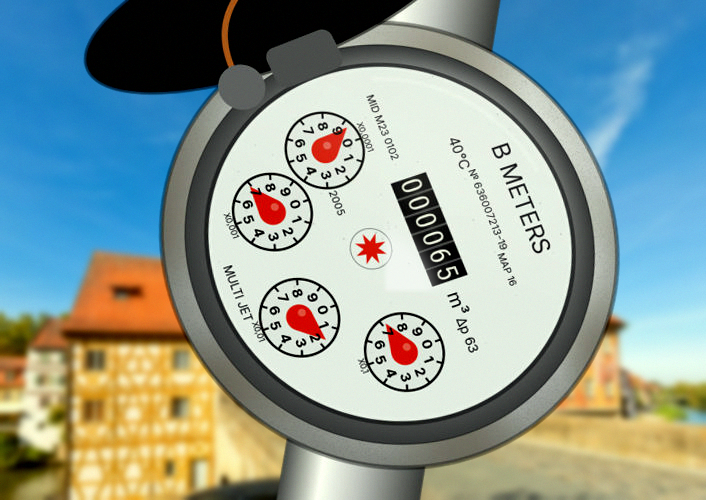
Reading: 65.7169 m³
